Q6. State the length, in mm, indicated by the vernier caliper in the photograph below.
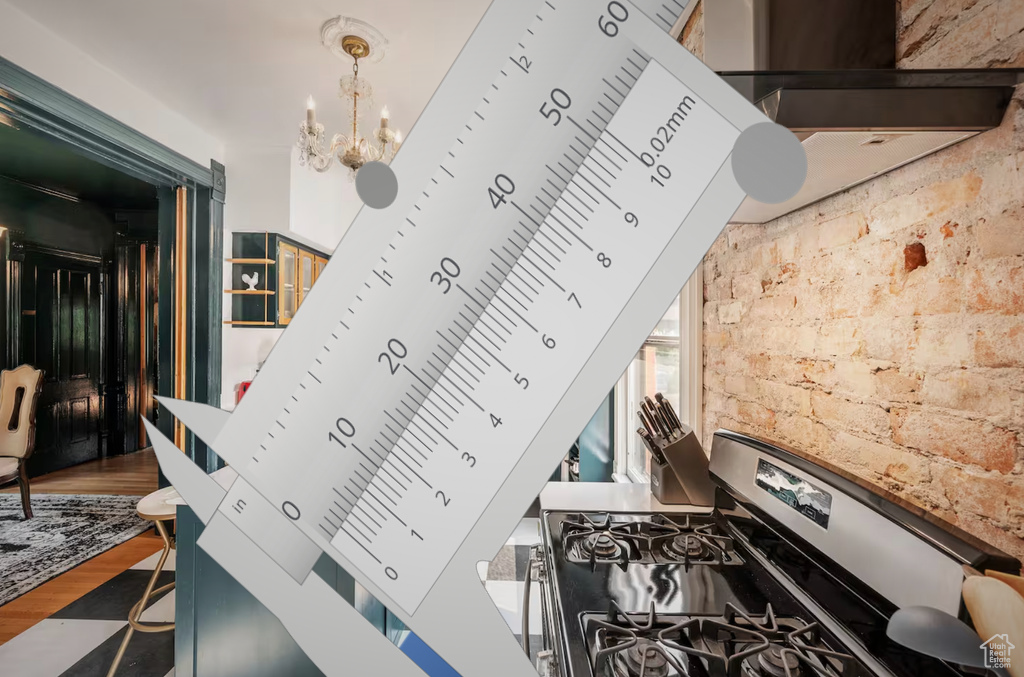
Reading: 2.4 mm
